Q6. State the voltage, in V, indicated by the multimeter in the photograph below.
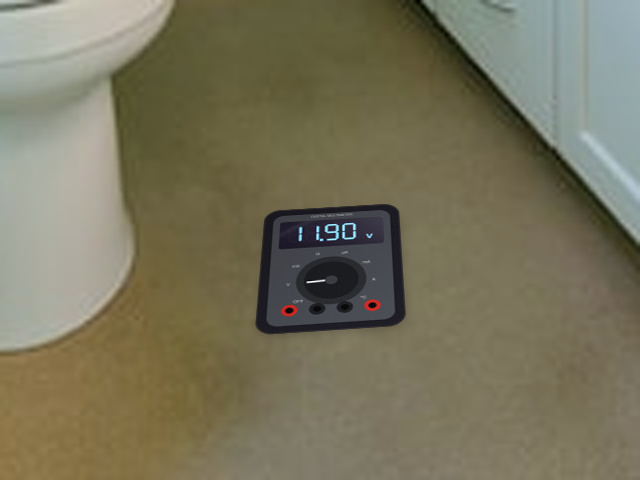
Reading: 11.90 V
